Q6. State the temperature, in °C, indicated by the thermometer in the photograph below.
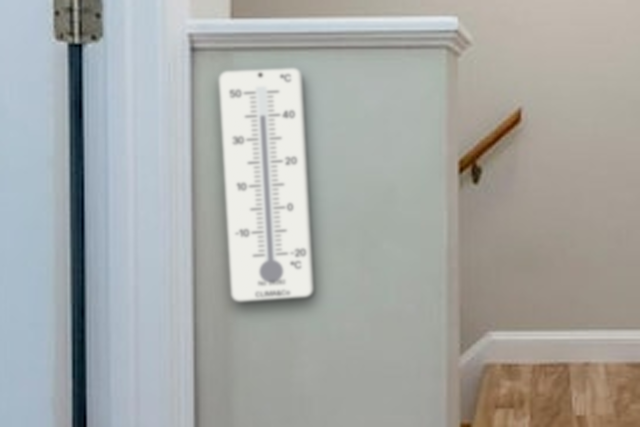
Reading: 40 °C
